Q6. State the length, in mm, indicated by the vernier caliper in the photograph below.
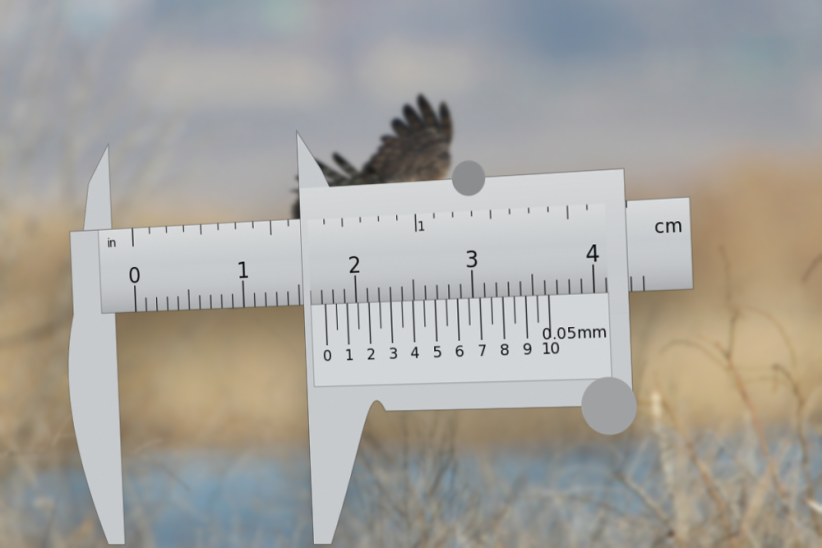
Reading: 17.3 mm
